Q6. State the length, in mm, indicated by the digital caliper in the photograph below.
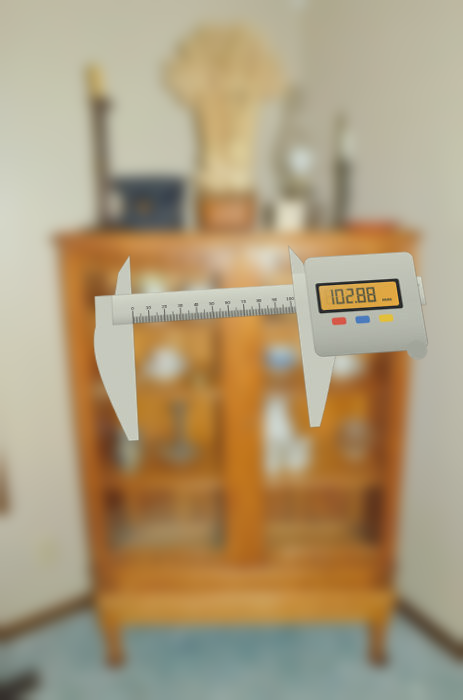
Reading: 102.88 mm
